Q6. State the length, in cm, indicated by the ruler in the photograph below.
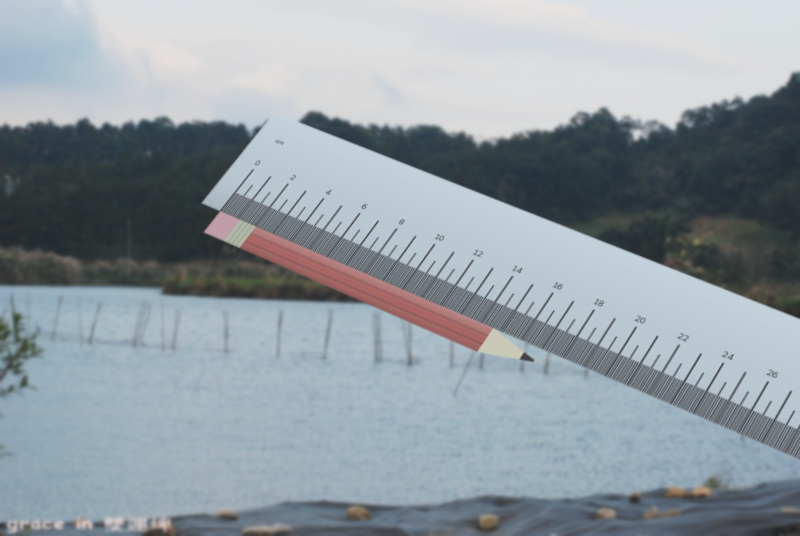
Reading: 17 cm
